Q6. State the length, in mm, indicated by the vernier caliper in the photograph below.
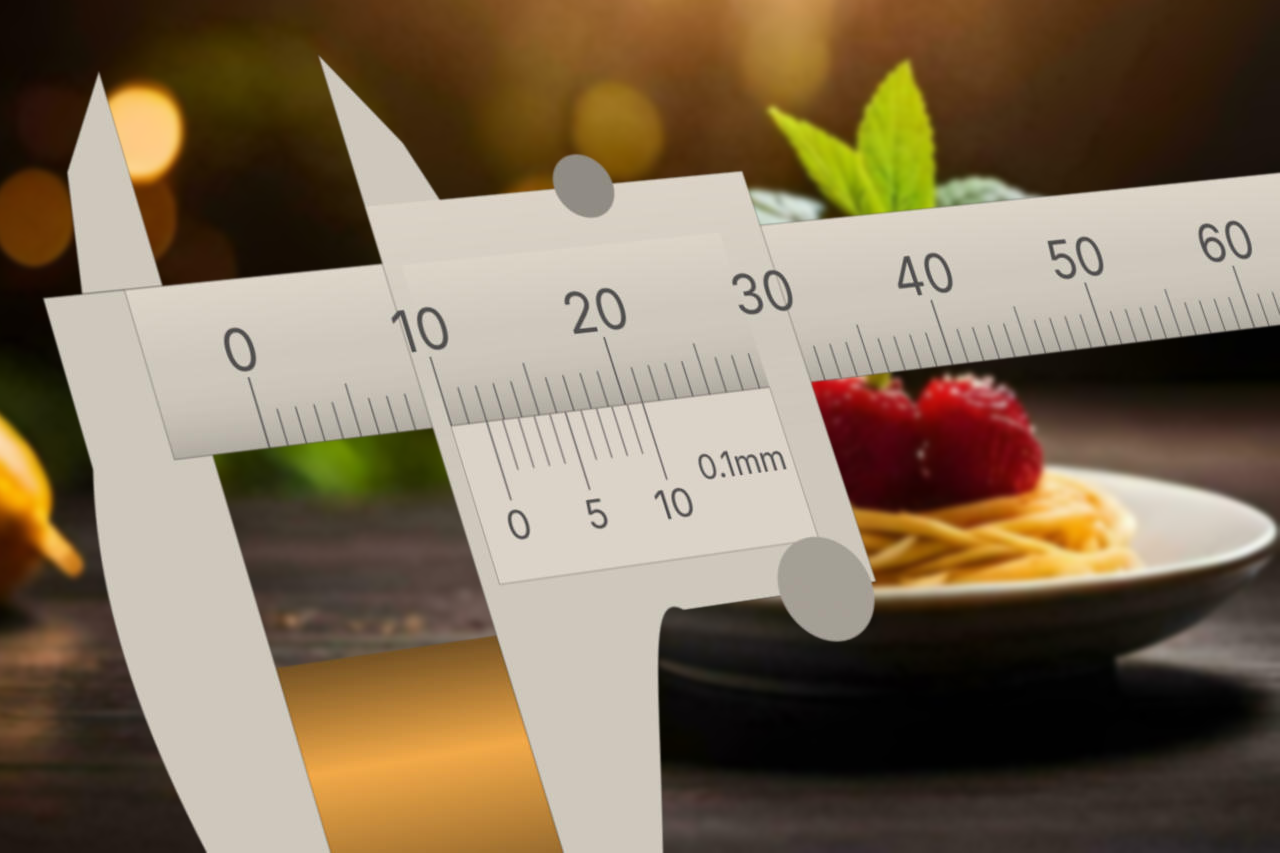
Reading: 12.0 mm
